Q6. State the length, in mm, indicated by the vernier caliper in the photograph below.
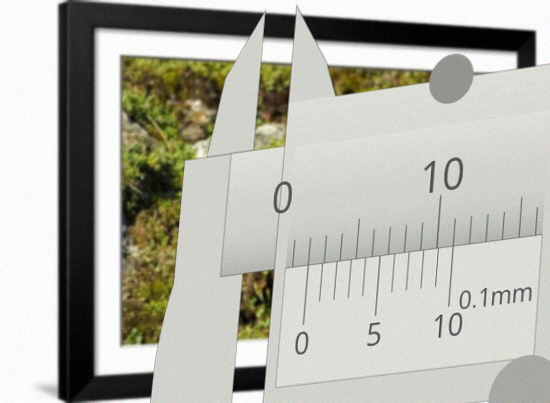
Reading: 2.0 mm
